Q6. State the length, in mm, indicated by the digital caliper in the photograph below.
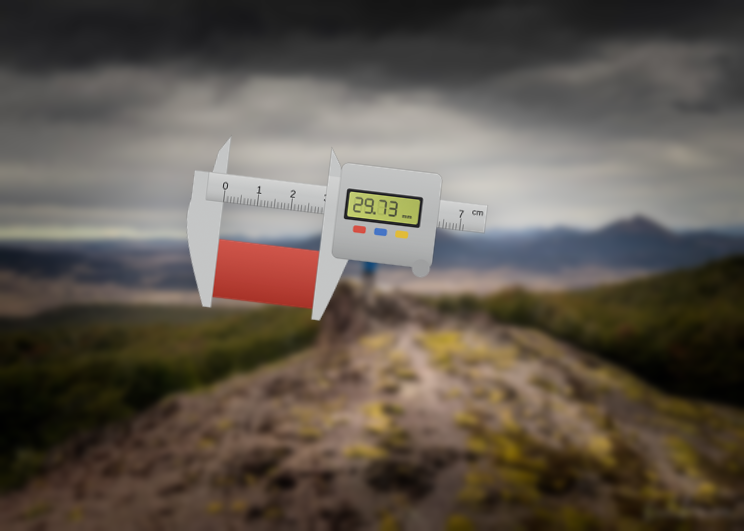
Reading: 29.73 mm
